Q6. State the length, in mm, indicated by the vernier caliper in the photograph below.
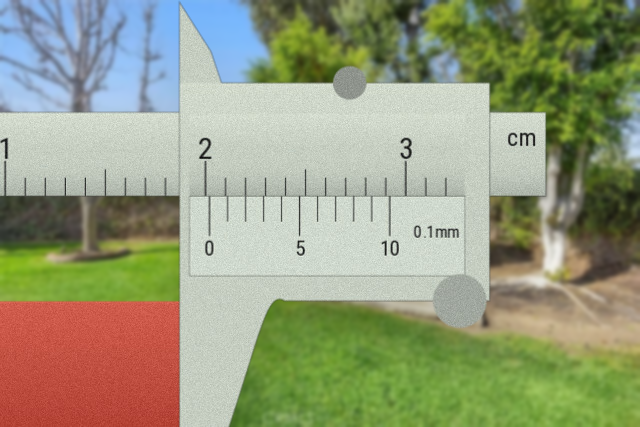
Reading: 20.2 mm
